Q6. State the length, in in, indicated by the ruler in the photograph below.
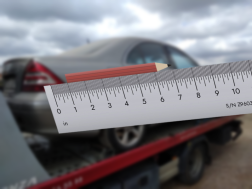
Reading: 6 in
